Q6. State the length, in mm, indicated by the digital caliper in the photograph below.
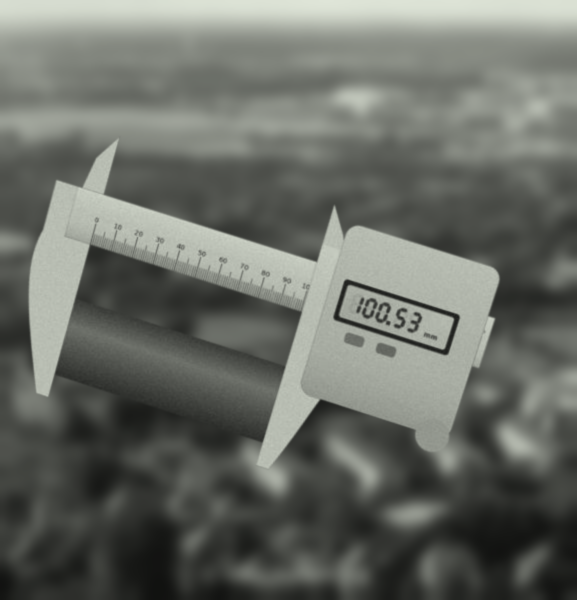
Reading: 100.53 mm
